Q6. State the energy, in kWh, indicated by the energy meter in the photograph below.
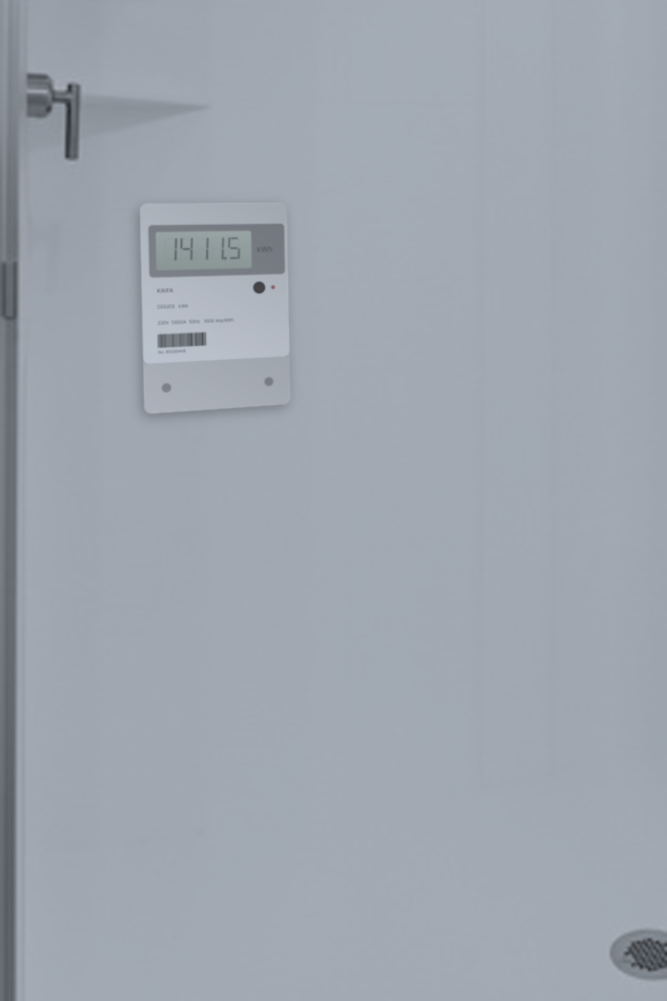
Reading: 1411.5 kWh
